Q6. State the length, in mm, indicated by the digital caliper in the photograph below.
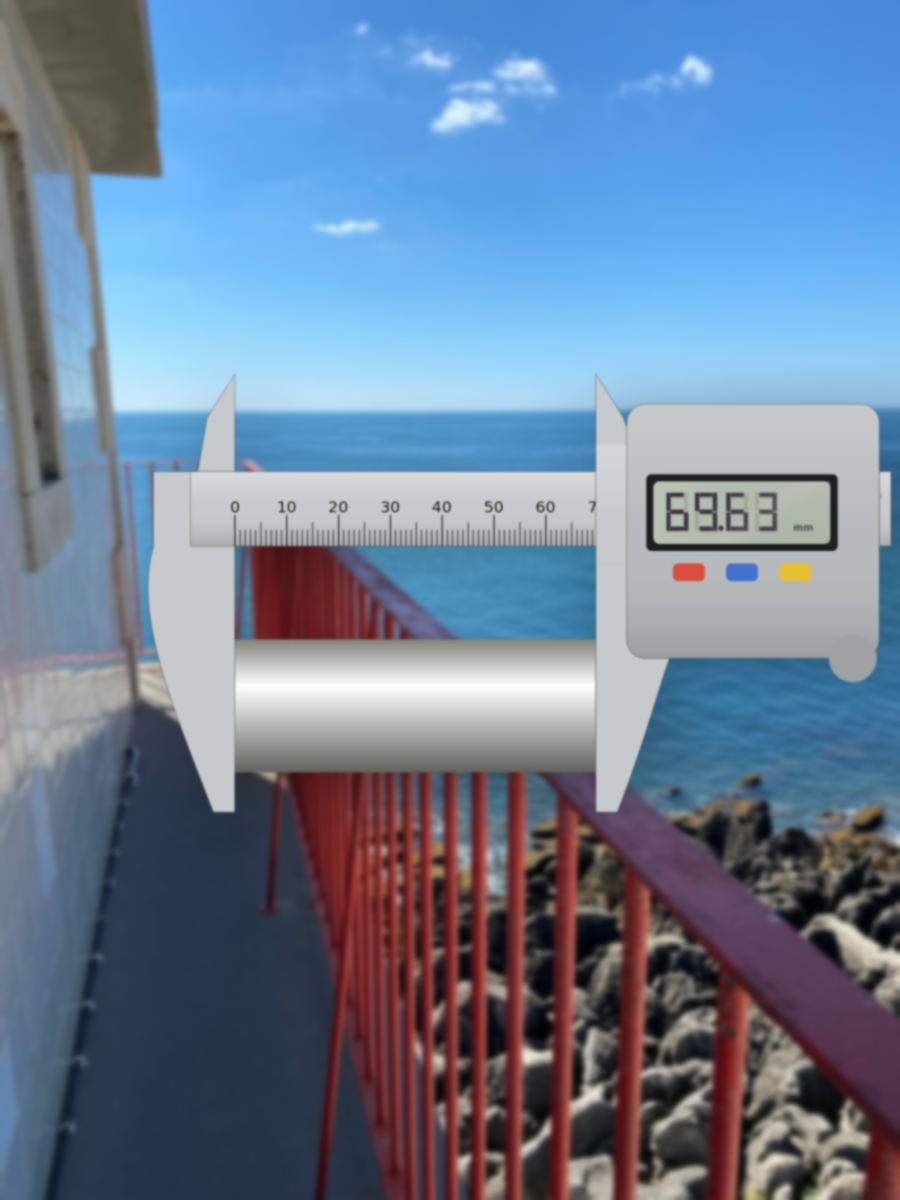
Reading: 69.63 mm
